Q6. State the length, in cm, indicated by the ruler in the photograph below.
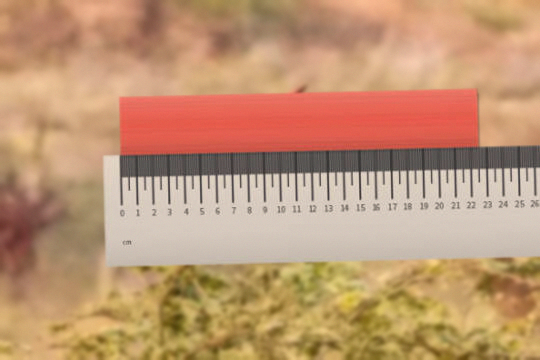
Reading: 22.5 cm
